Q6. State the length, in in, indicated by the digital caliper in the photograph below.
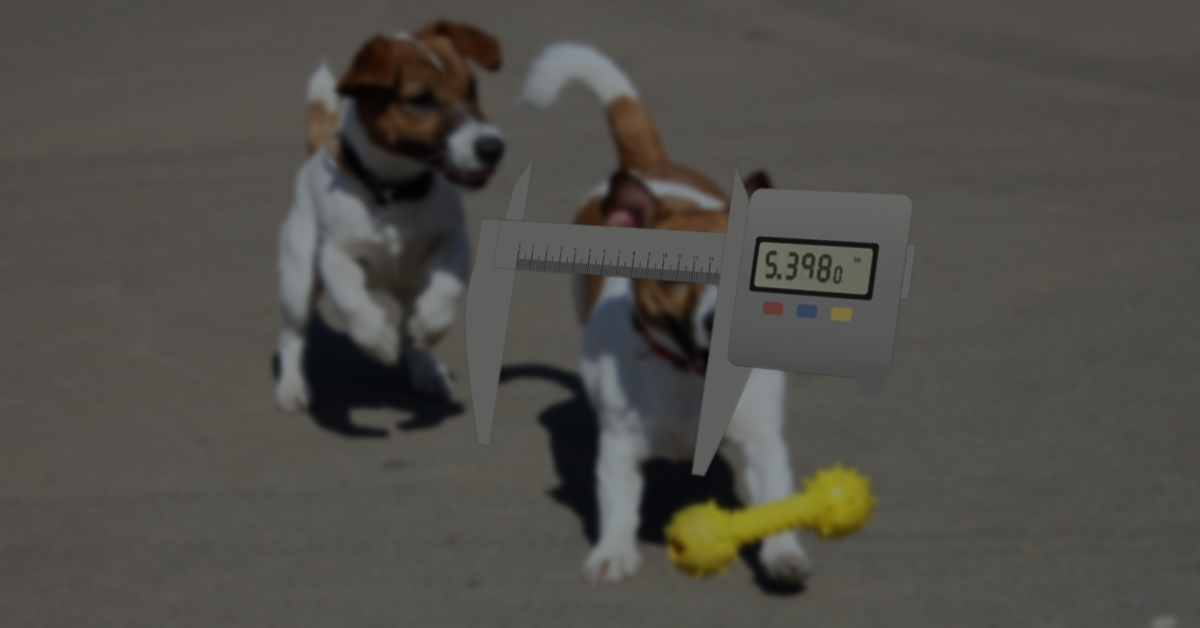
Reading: 5.3980 in
